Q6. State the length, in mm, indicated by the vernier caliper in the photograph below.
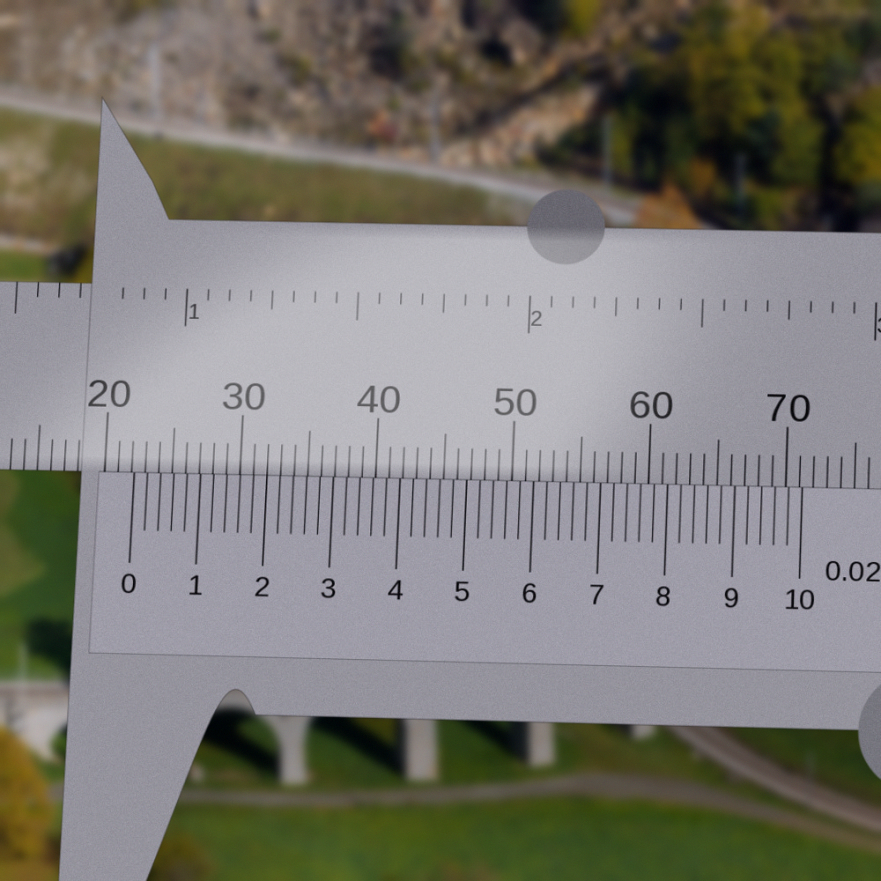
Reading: 22.2 mm
